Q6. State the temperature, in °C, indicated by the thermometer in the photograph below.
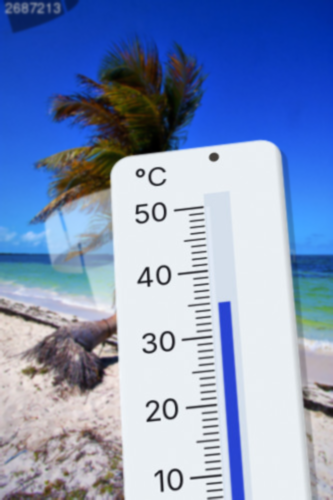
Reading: 35 °C
